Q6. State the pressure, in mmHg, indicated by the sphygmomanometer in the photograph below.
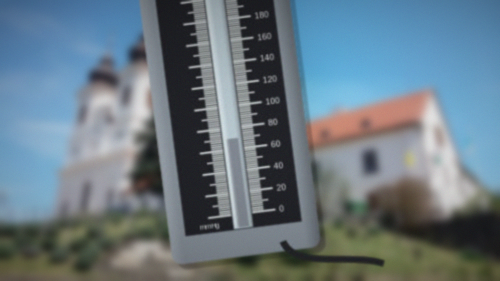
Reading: 70 mmHg
